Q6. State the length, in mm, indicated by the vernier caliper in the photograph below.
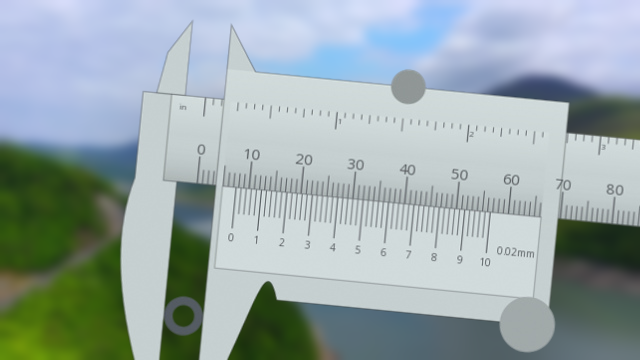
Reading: 7.5 mm
